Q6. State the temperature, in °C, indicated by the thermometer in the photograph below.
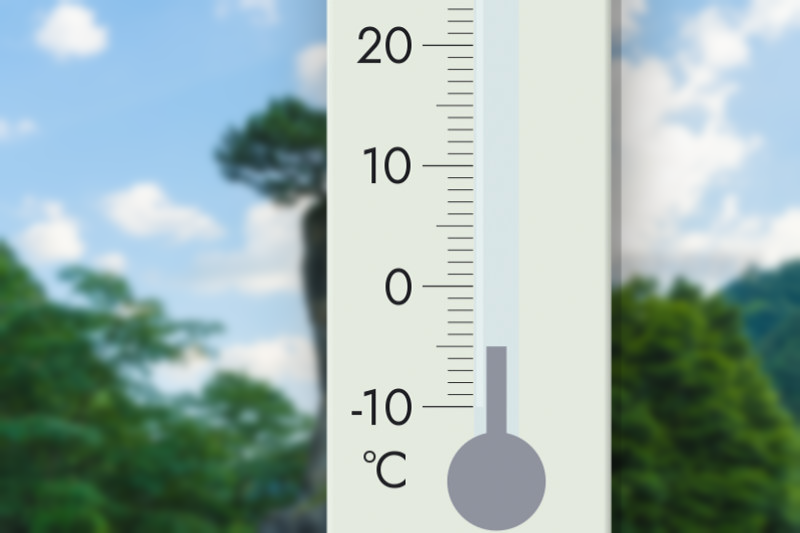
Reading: -5 °C
